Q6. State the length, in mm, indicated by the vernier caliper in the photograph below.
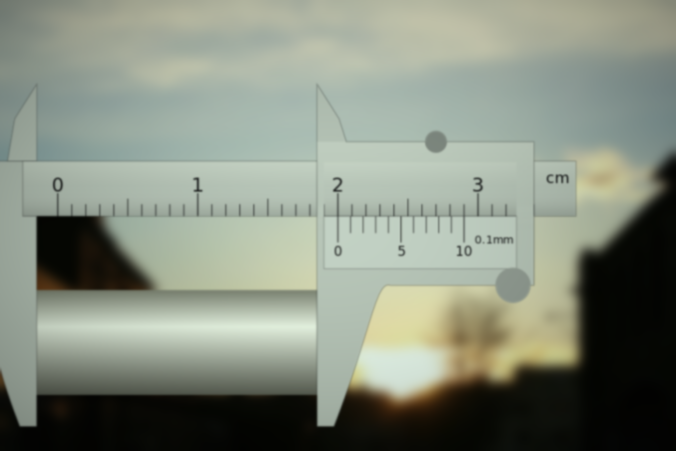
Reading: 20.0 mm
